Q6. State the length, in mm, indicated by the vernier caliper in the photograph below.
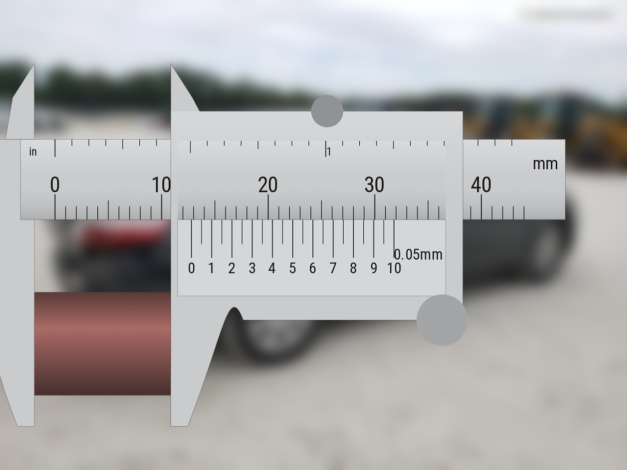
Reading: 12.8 mm
